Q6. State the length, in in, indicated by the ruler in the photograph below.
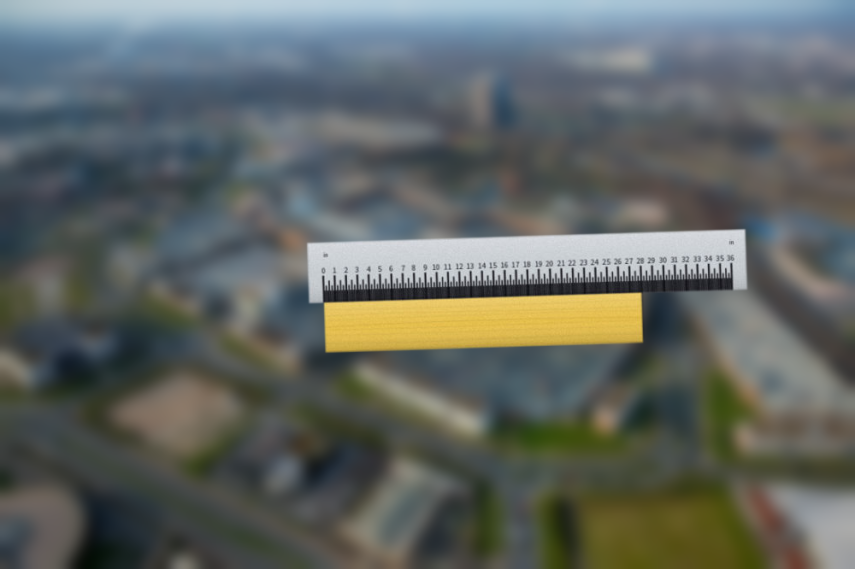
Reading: 28 in
